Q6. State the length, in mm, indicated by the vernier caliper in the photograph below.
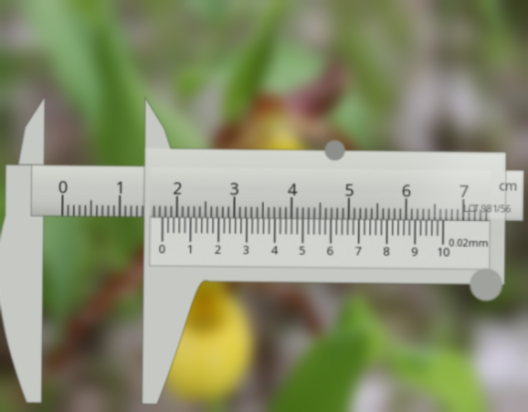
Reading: 17.5 mm
